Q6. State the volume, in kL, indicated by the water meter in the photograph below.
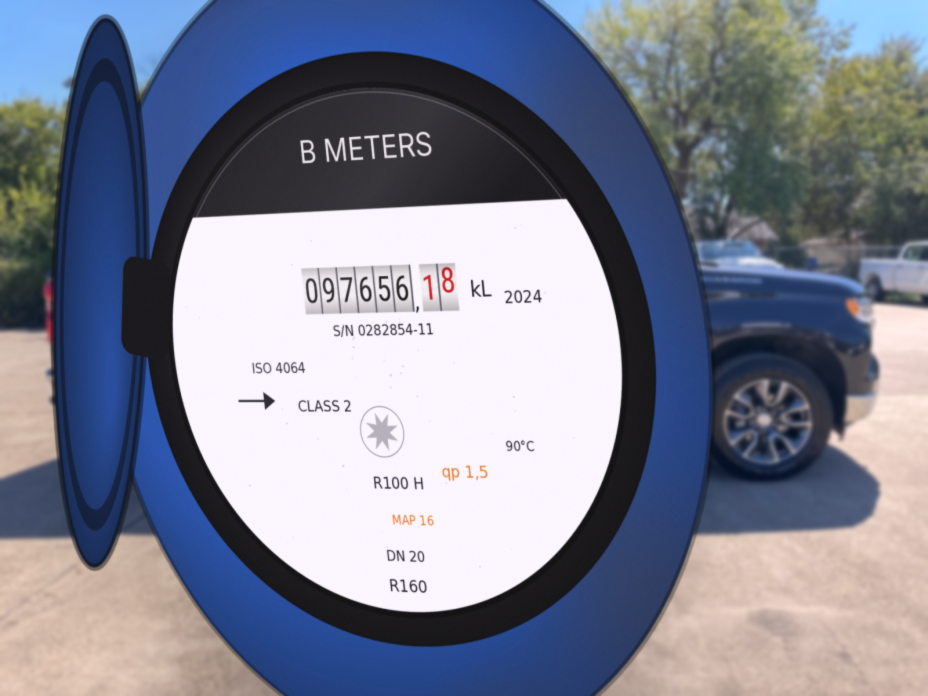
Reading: 97656.18 kL
